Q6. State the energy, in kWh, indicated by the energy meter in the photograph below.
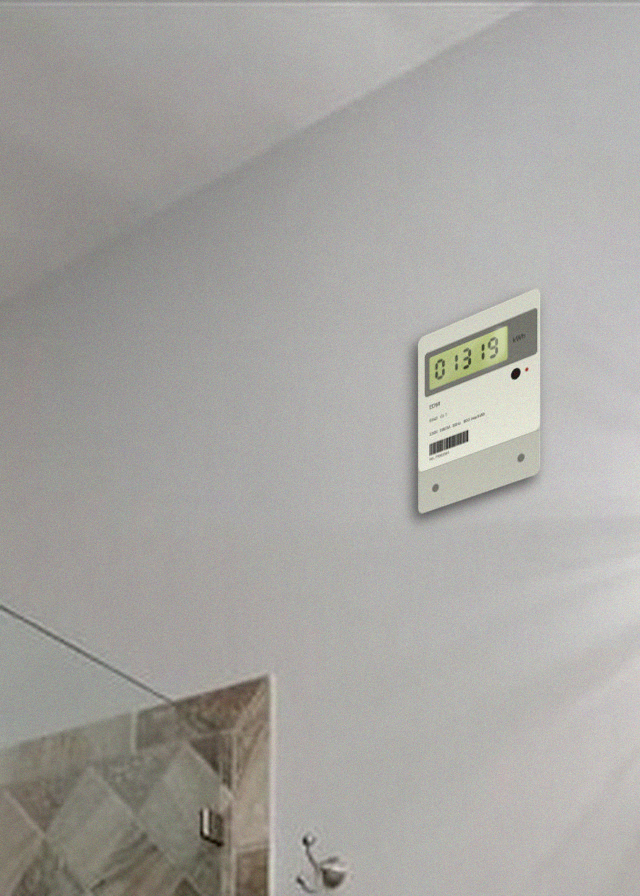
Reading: 1319 kWh
